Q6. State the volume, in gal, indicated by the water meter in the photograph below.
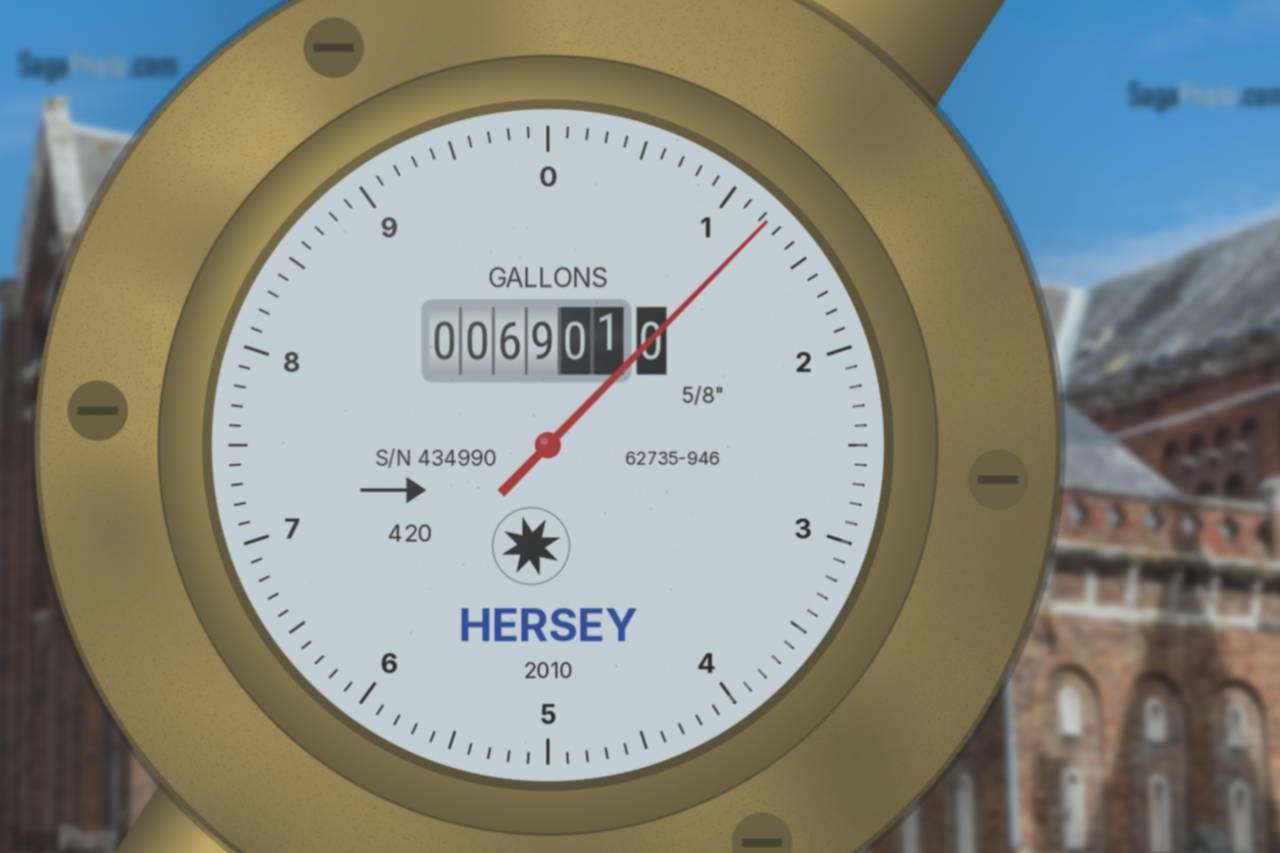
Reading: 69011.2 gal
